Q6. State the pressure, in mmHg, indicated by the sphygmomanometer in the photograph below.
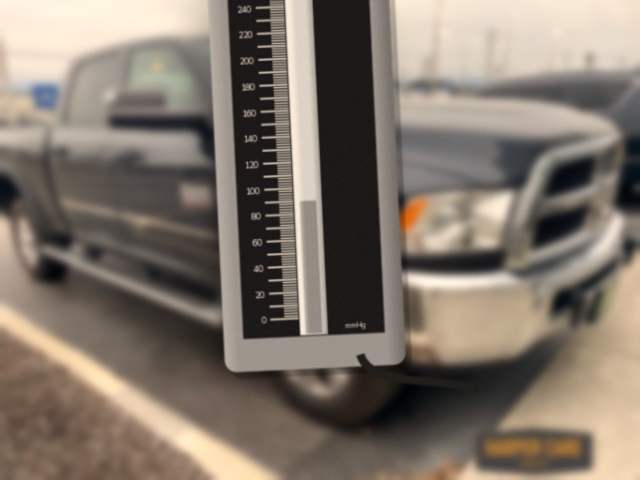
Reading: 90 mmHg
